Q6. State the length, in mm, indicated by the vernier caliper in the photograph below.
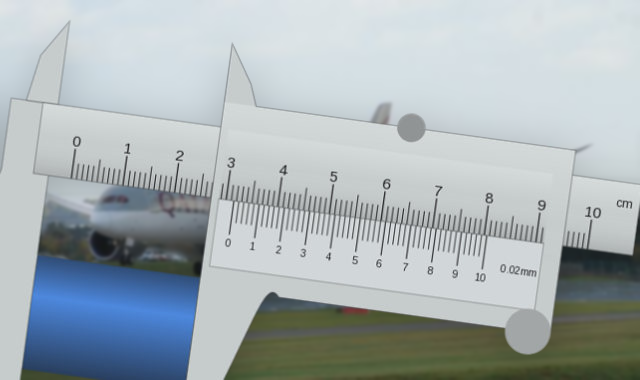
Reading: 31.5 mm
